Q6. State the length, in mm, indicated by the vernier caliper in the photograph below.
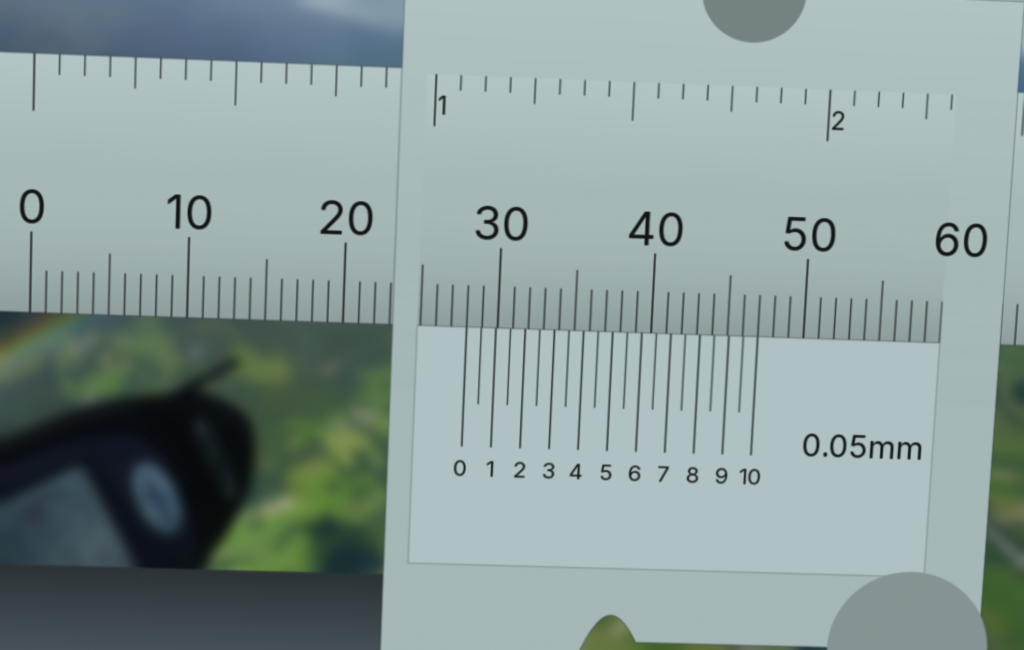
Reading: 28.0 mm
